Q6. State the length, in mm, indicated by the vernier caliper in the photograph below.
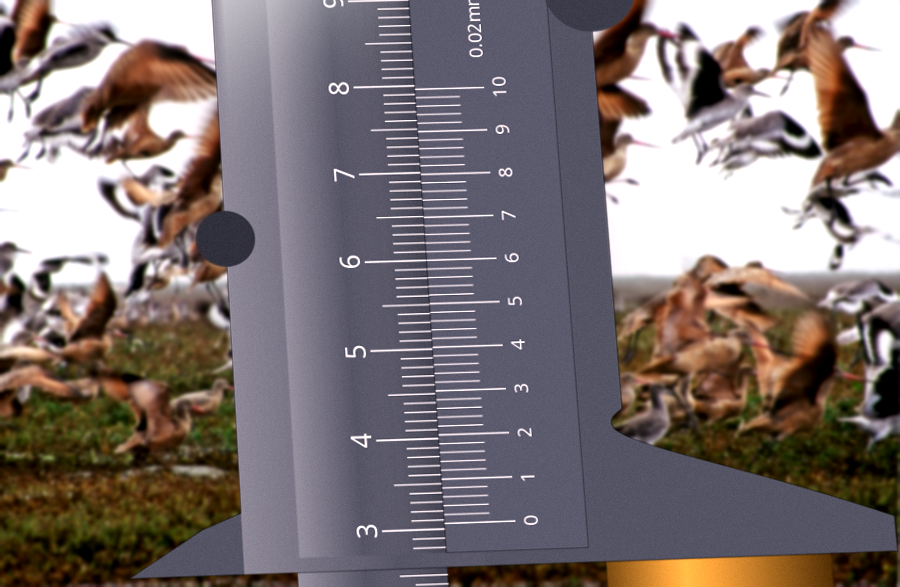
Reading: 30.6 mm
